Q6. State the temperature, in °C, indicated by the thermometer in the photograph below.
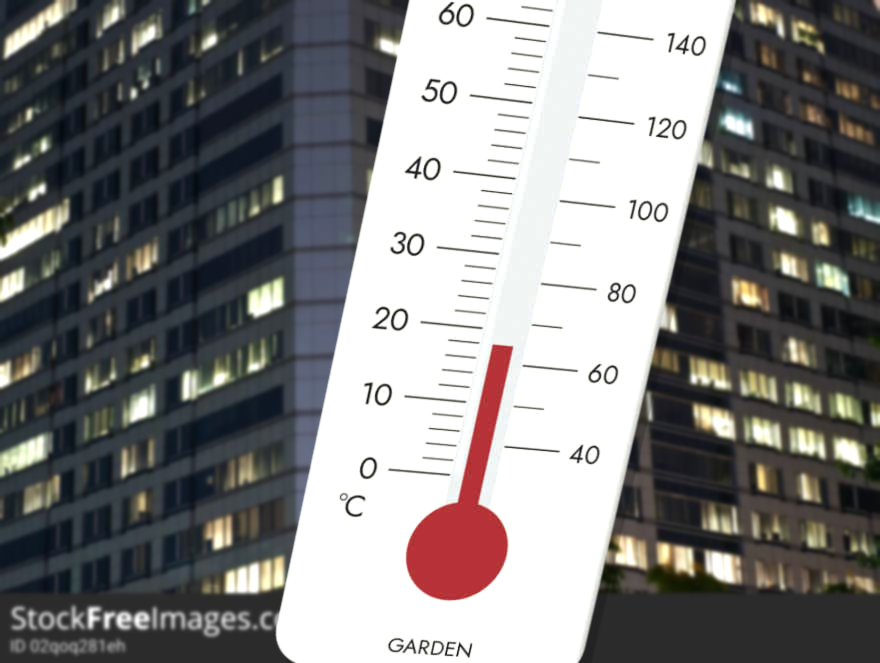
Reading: 18 °C
